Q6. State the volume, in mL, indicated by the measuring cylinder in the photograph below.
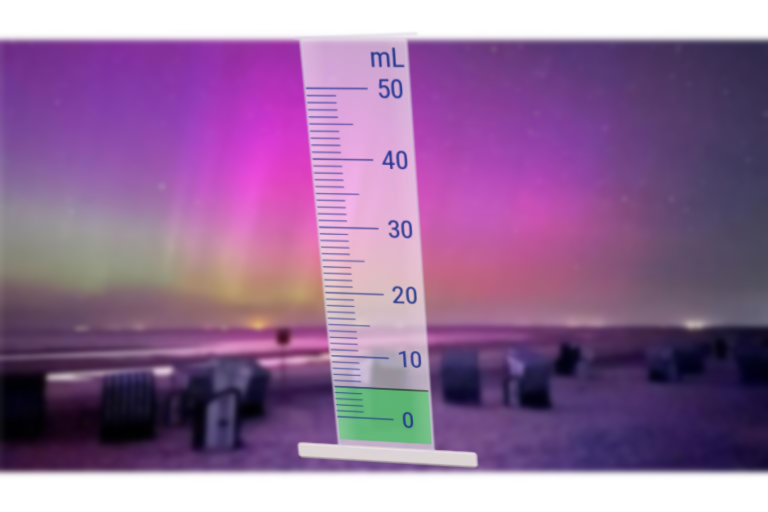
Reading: 5 mL
